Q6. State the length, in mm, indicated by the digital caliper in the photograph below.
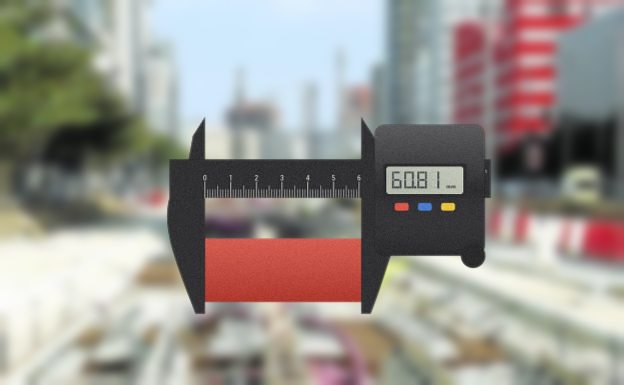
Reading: 60.81 mm
